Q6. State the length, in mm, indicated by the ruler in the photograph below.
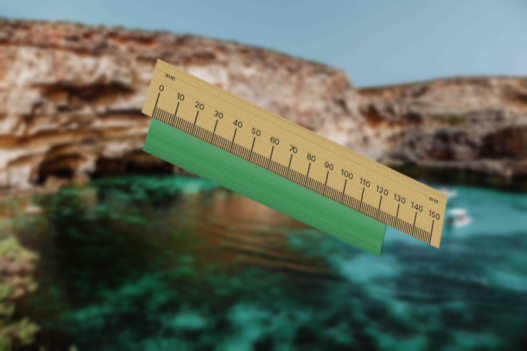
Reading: 125 mm
